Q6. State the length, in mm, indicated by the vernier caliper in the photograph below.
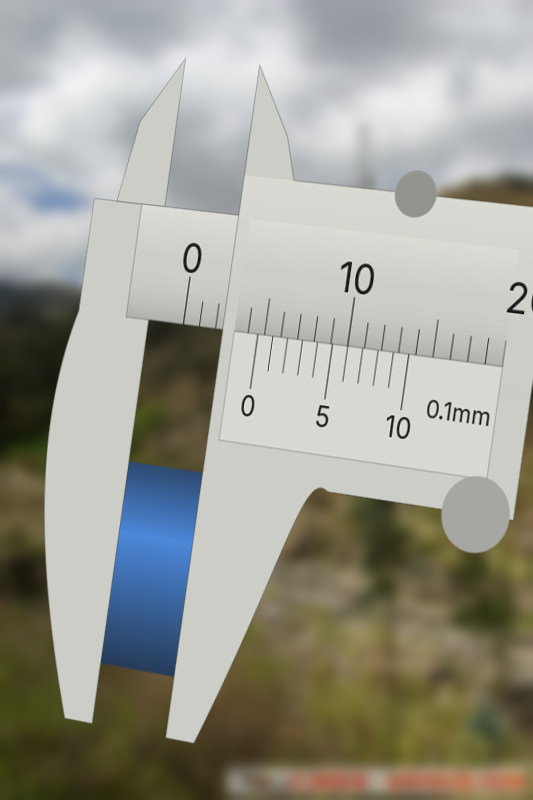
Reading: 4.6 mm
